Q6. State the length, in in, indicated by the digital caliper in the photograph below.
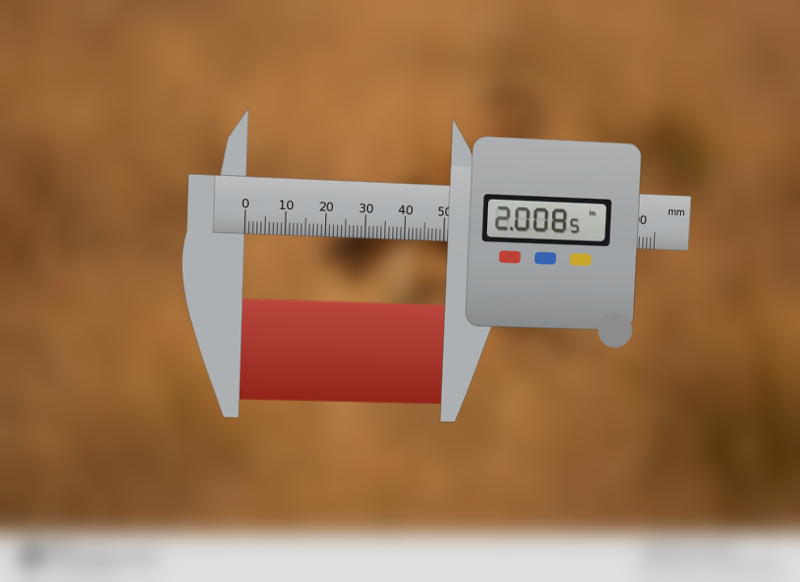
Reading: 2.0085 in
